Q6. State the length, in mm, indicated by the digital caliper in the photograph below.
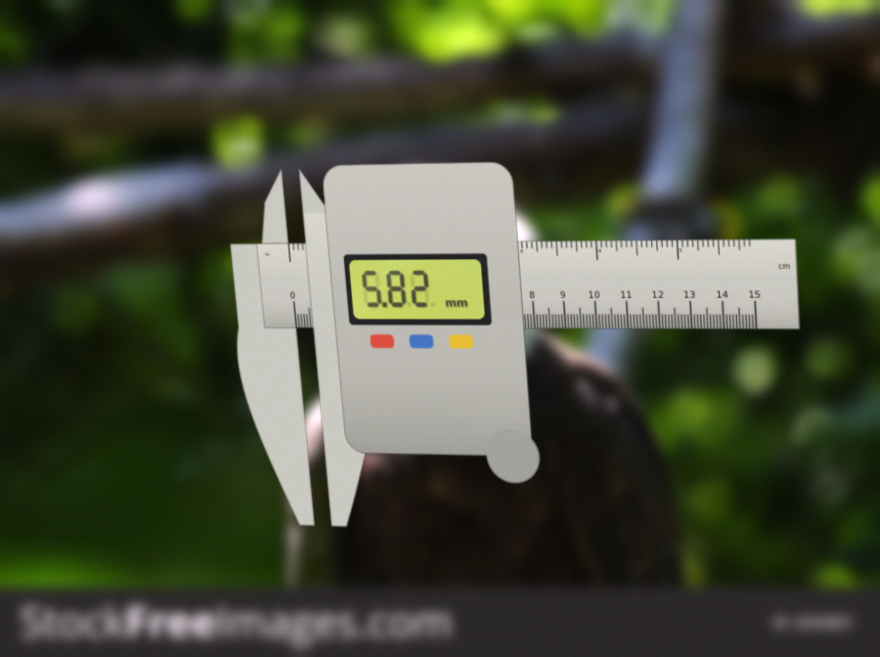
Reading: 5.82 mm
